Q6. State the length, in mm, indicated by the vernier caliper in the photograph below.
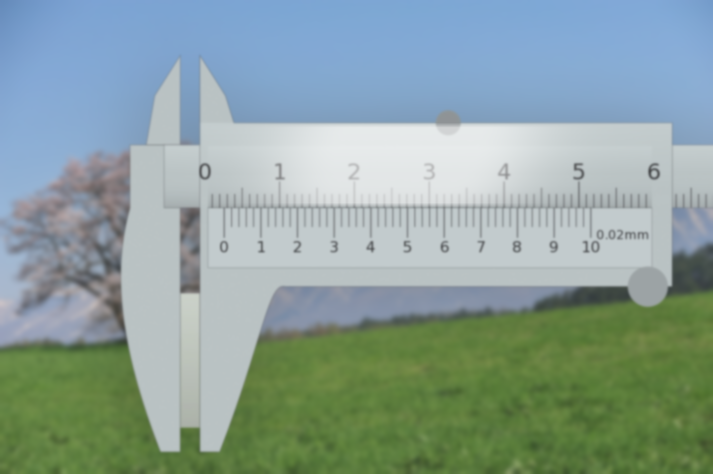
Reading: 2.6 mm
